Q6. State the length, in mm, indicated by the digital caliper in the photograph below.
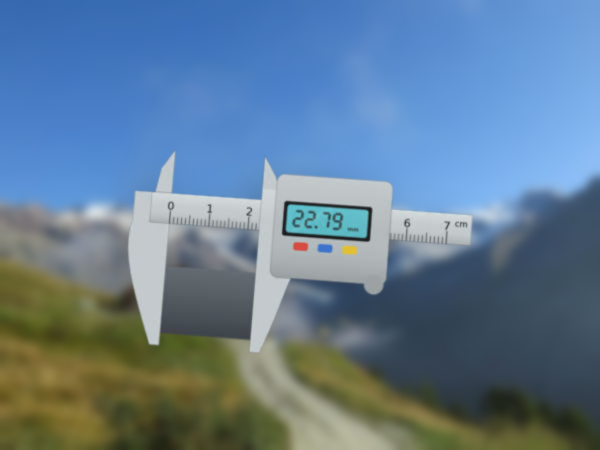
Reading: 22.79 mm
